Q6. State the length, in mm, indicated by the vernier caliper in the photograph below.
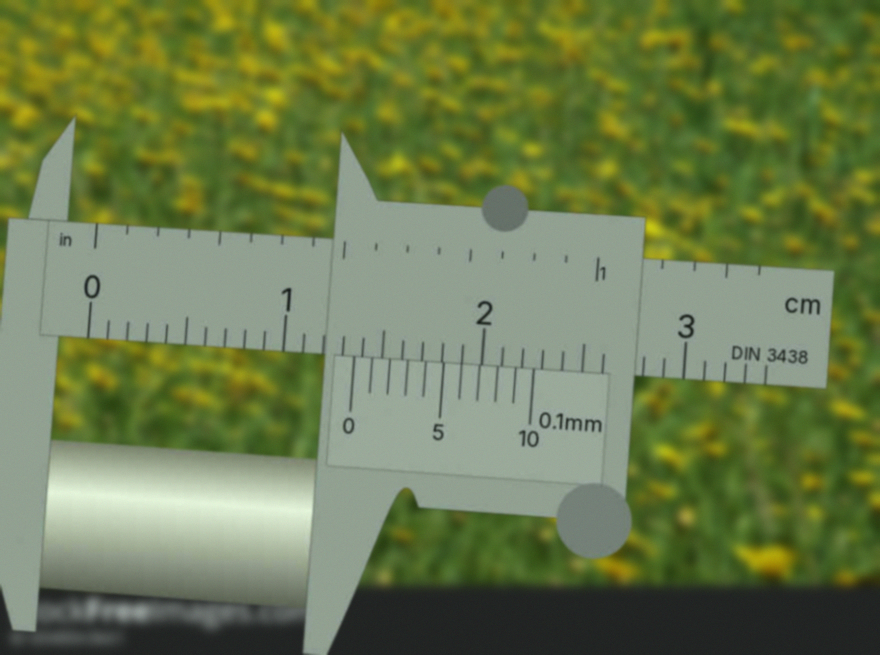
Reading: 13.6 mm
